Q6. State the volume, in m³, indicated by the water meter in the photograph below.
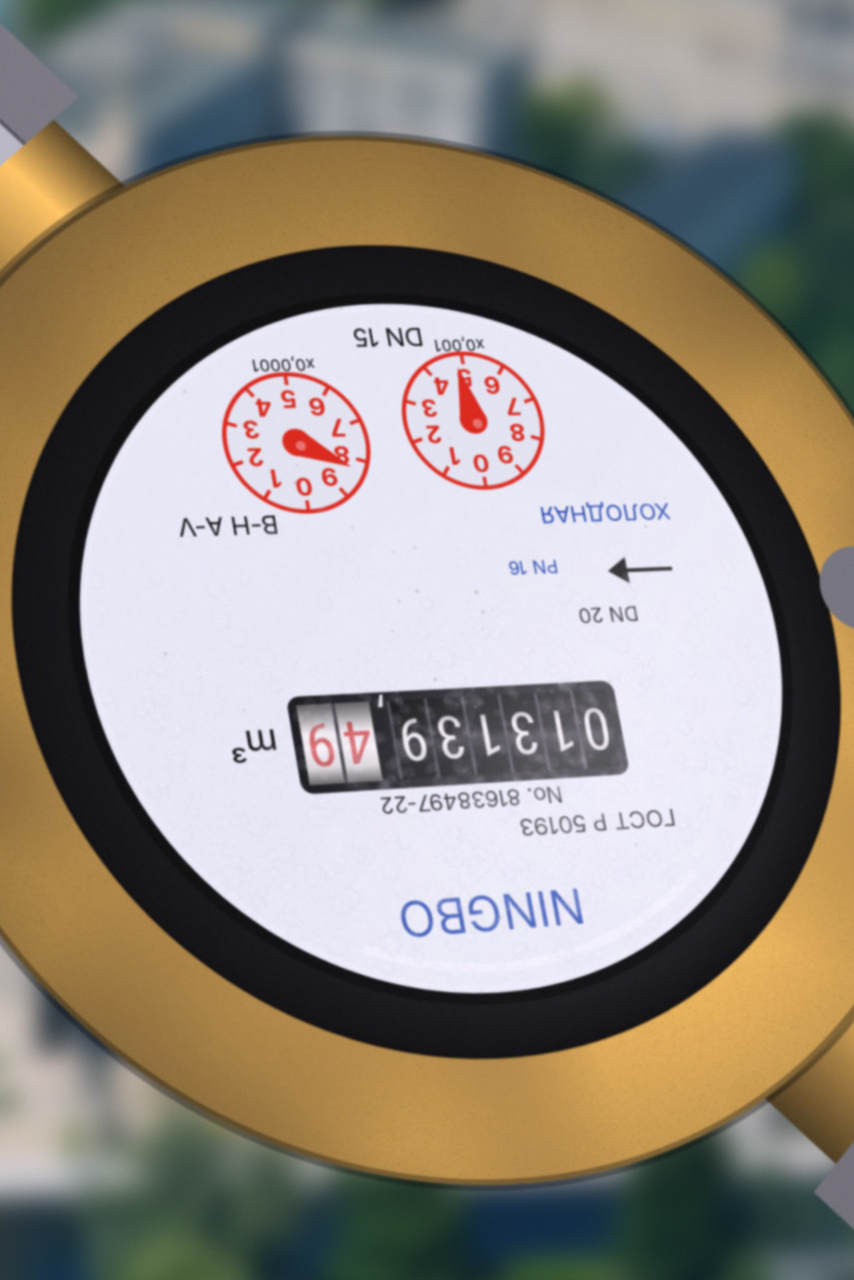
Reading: 13139.4948 m³
